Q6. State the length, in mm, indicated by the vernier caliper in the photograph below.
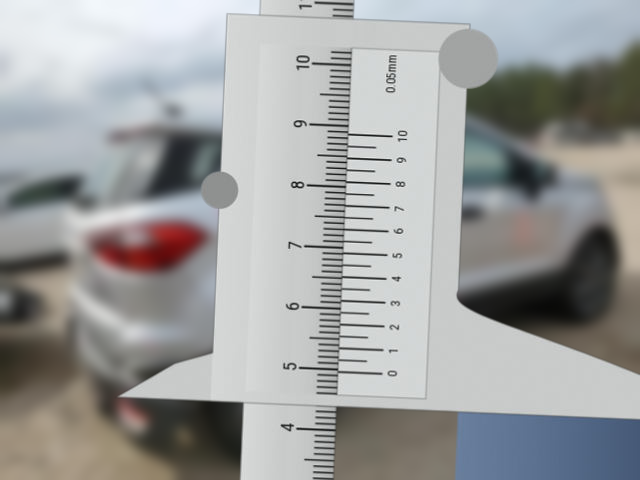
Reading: 49.6 mm
